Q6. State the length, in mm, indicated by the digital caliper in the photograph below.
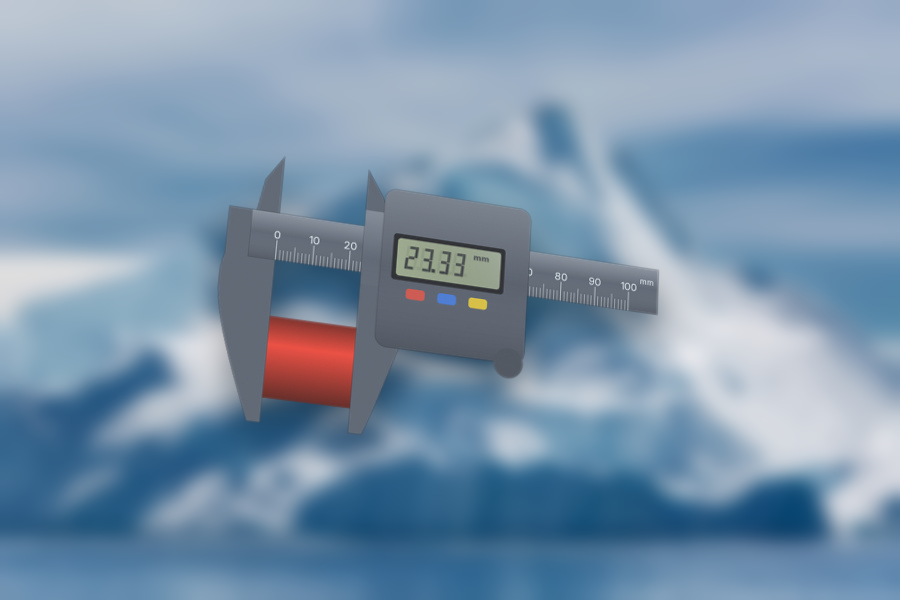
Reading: 23.33 mm
